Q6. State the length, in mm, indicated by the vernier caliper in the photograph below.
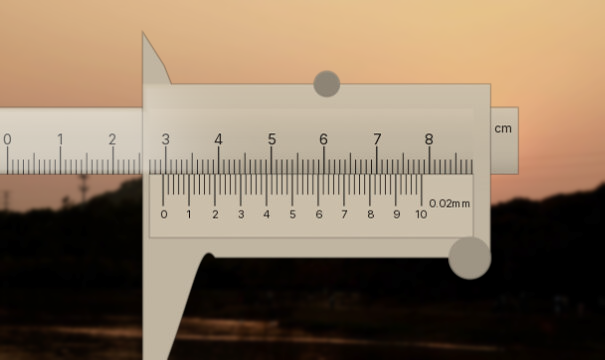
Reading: 29.5 mm
